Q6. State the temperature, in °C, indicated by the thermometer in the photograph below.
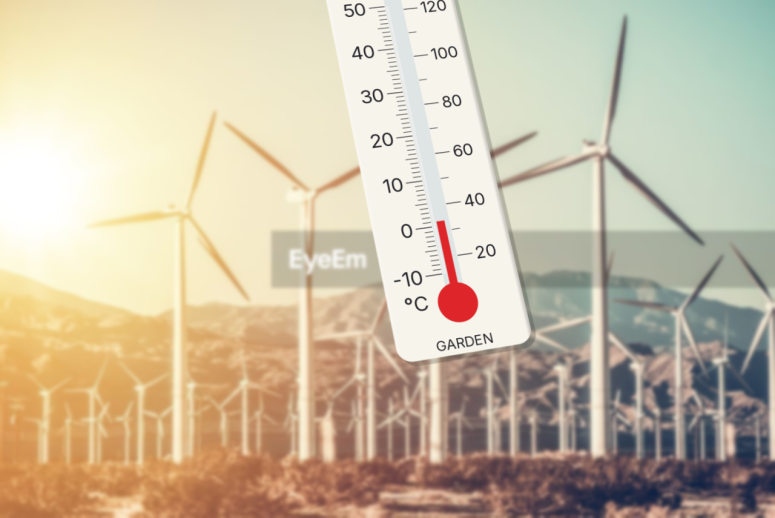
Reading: 1 °C
